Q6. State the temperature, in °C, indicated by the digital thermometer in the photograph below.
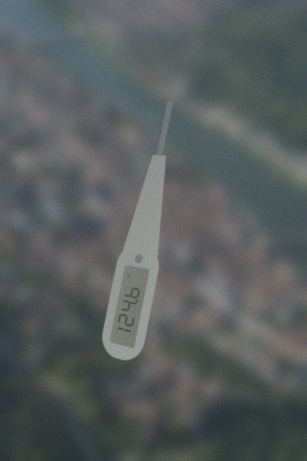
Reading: 124.6 °C
